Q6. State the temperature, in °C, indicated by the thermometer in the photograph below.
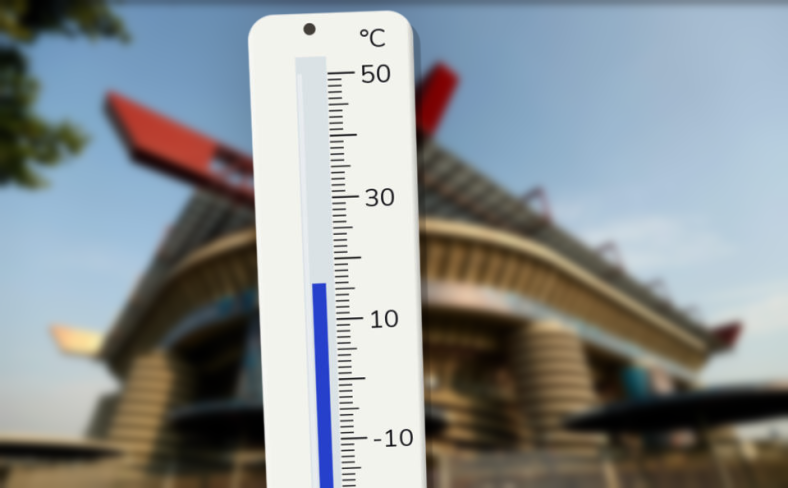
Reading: 16 °C
